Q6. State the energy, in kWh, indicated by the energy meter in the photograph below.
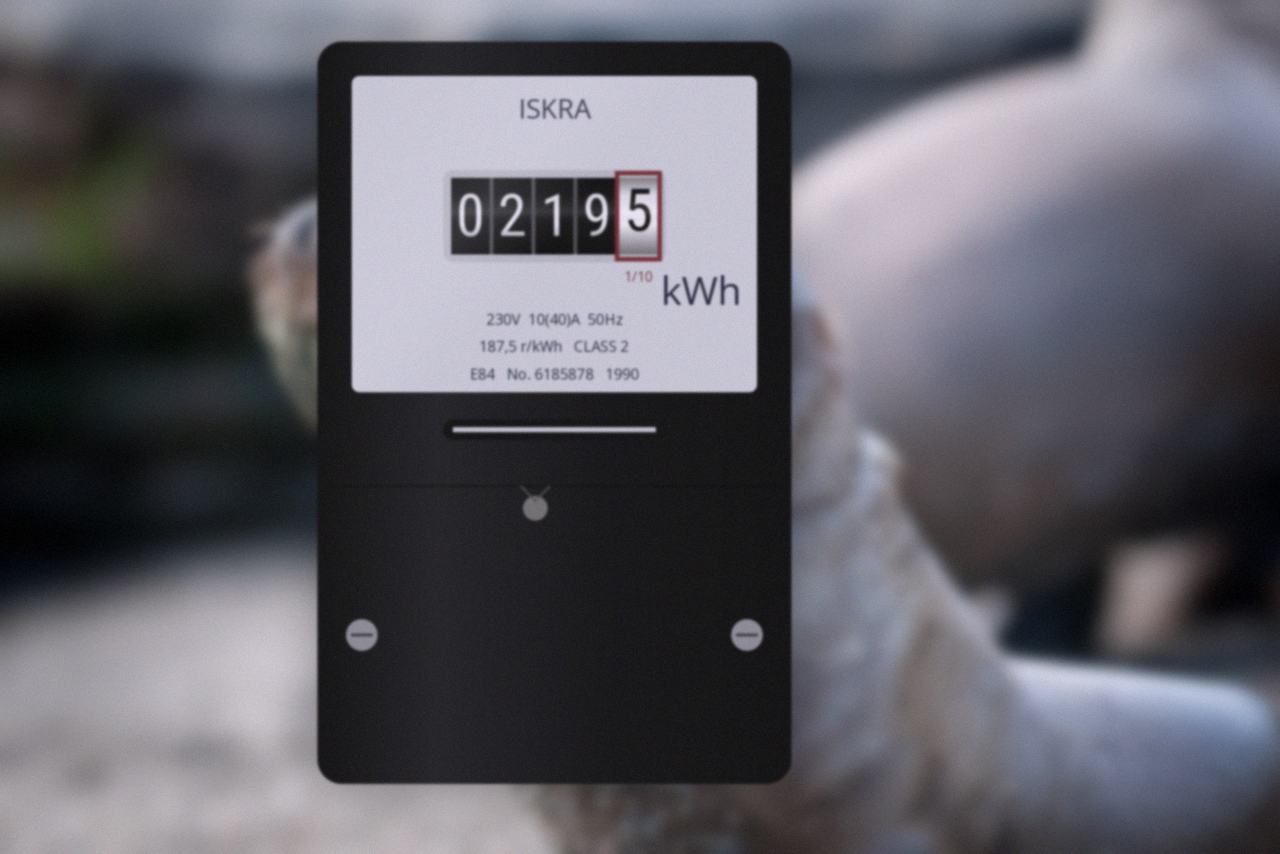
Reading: 219.5 kWh
